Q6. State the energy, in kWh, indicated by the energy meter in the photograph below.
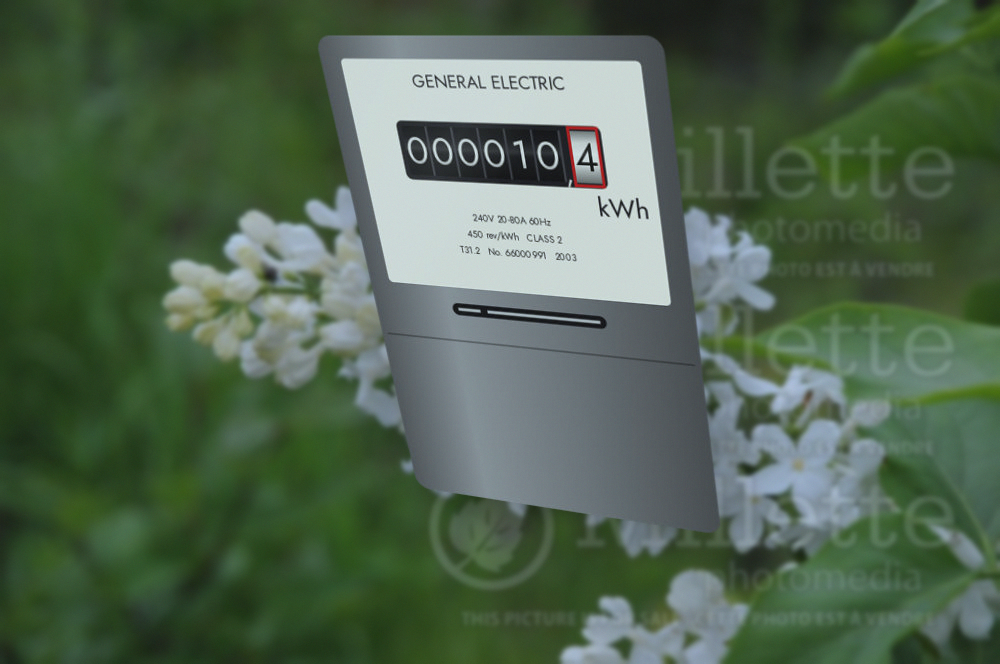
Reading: 10.4 kWh
